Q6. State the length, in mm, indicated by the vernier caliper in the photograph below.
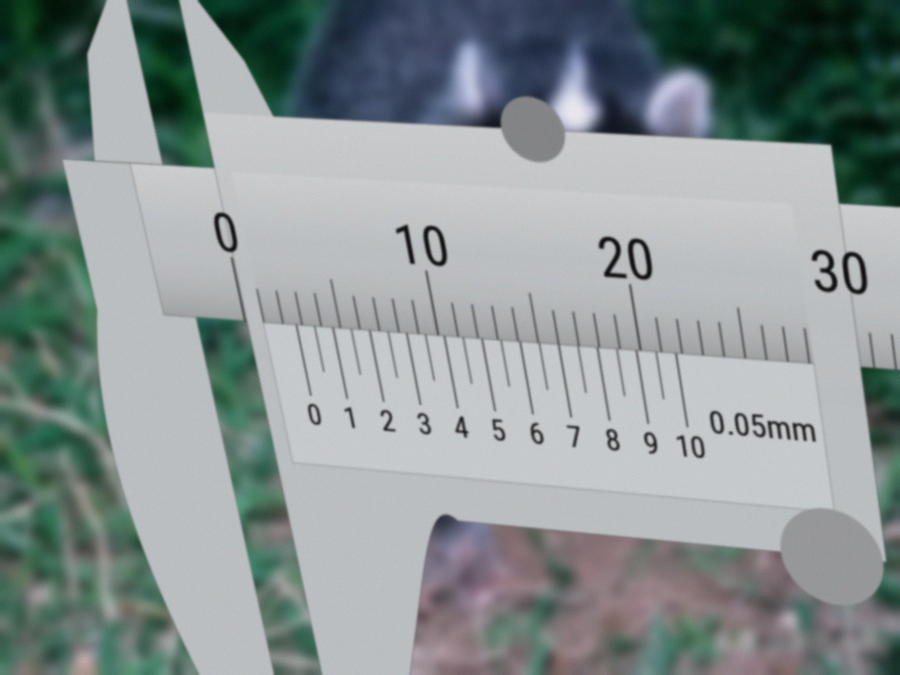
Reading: 2.7 mm
